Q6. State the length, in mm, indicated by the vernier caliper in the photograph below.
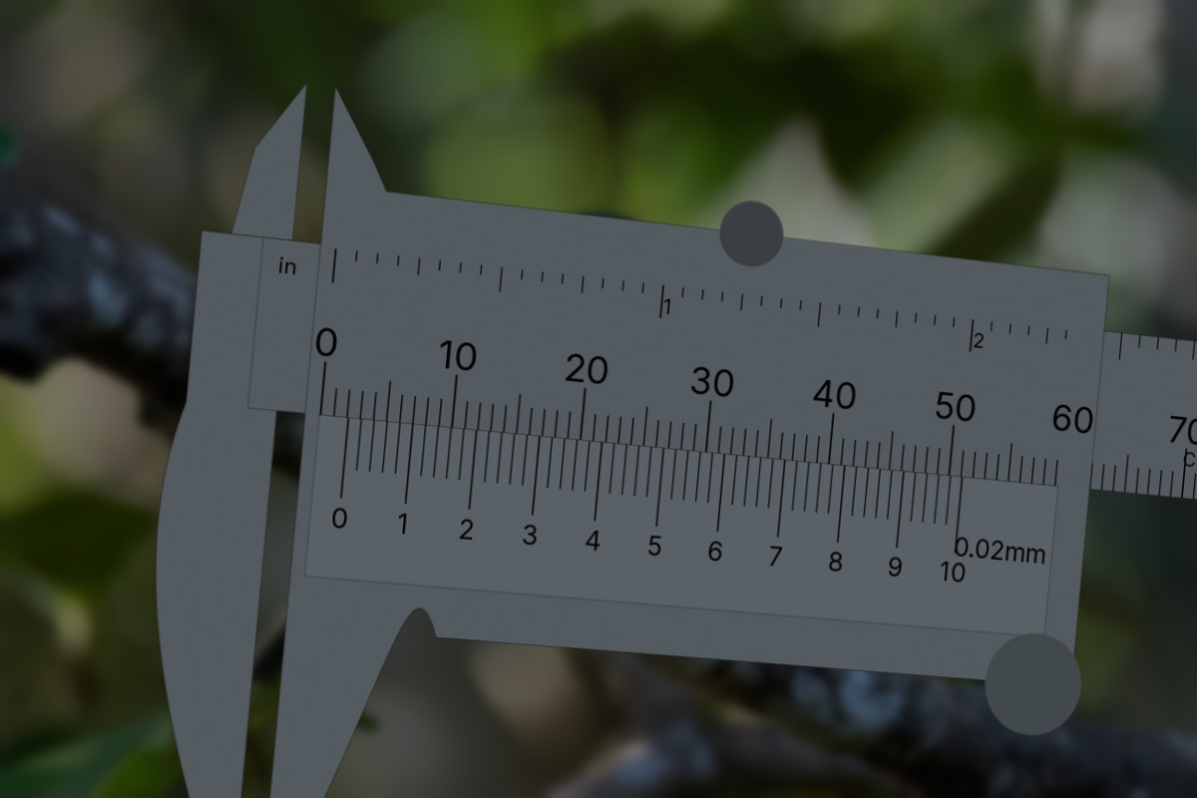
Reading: 2.1 mm
